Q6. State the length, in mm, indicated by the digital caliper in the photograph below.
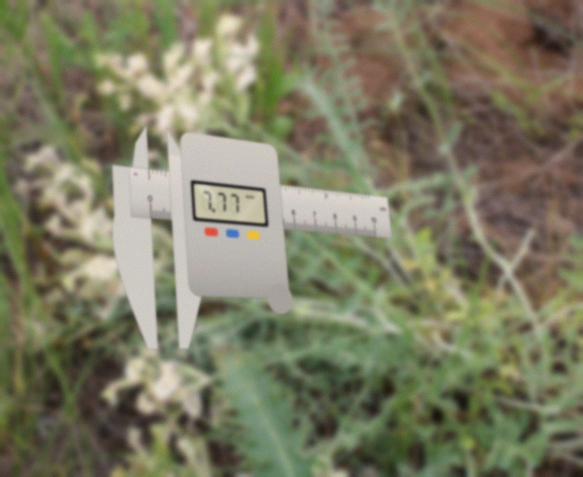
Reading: 7.77 mm
